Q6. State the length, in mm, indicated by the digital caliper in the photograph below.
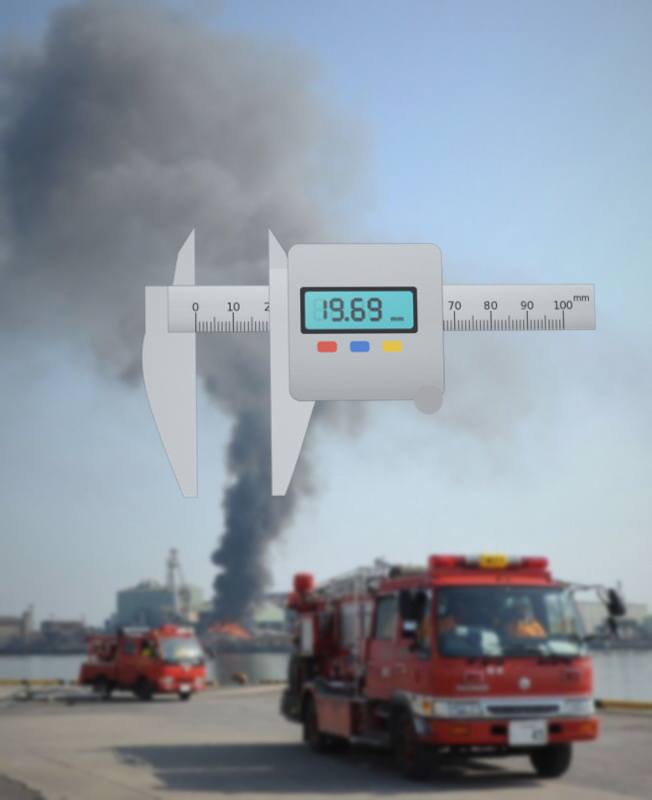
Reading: 19.69 mm
